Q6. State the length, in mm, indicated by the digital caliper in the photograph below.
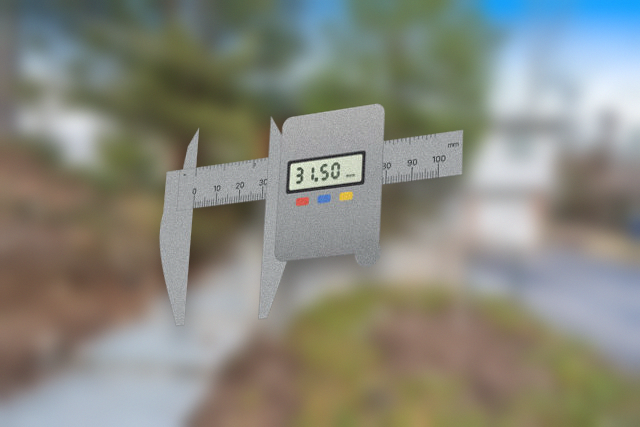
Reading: 31.50 mm
